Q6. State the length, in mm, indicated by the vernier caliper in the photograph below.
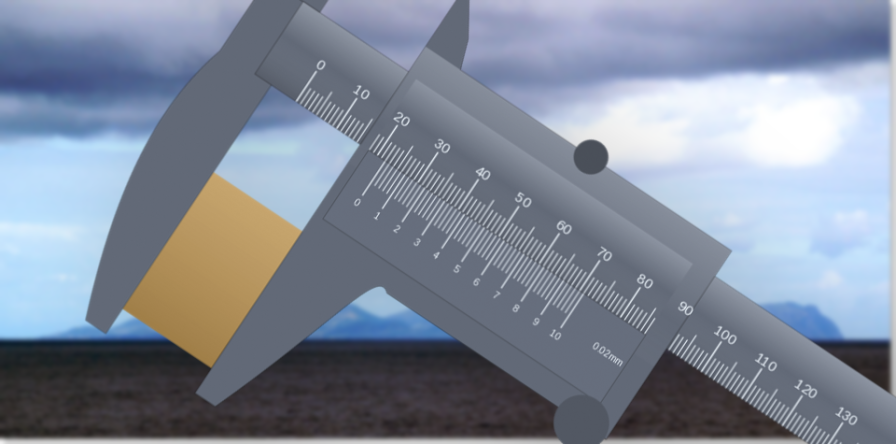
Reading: 22.0 mm
